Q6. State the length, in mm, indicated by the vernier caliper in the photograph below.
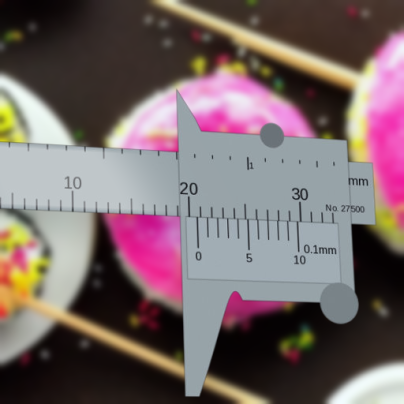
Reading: 20.7 mm
